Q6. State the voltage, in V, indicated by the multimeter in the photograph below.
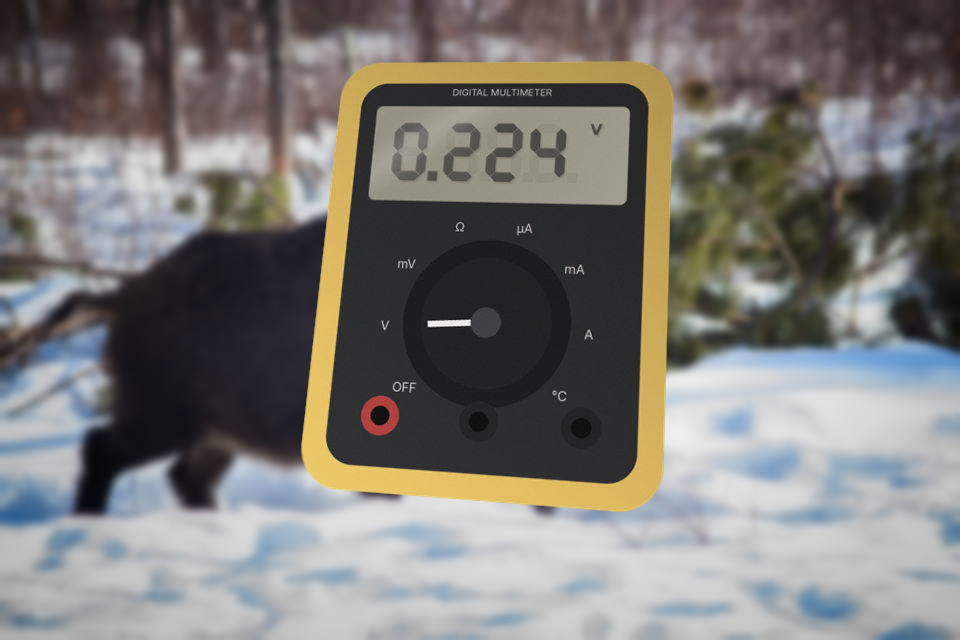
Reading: 0.224 V
